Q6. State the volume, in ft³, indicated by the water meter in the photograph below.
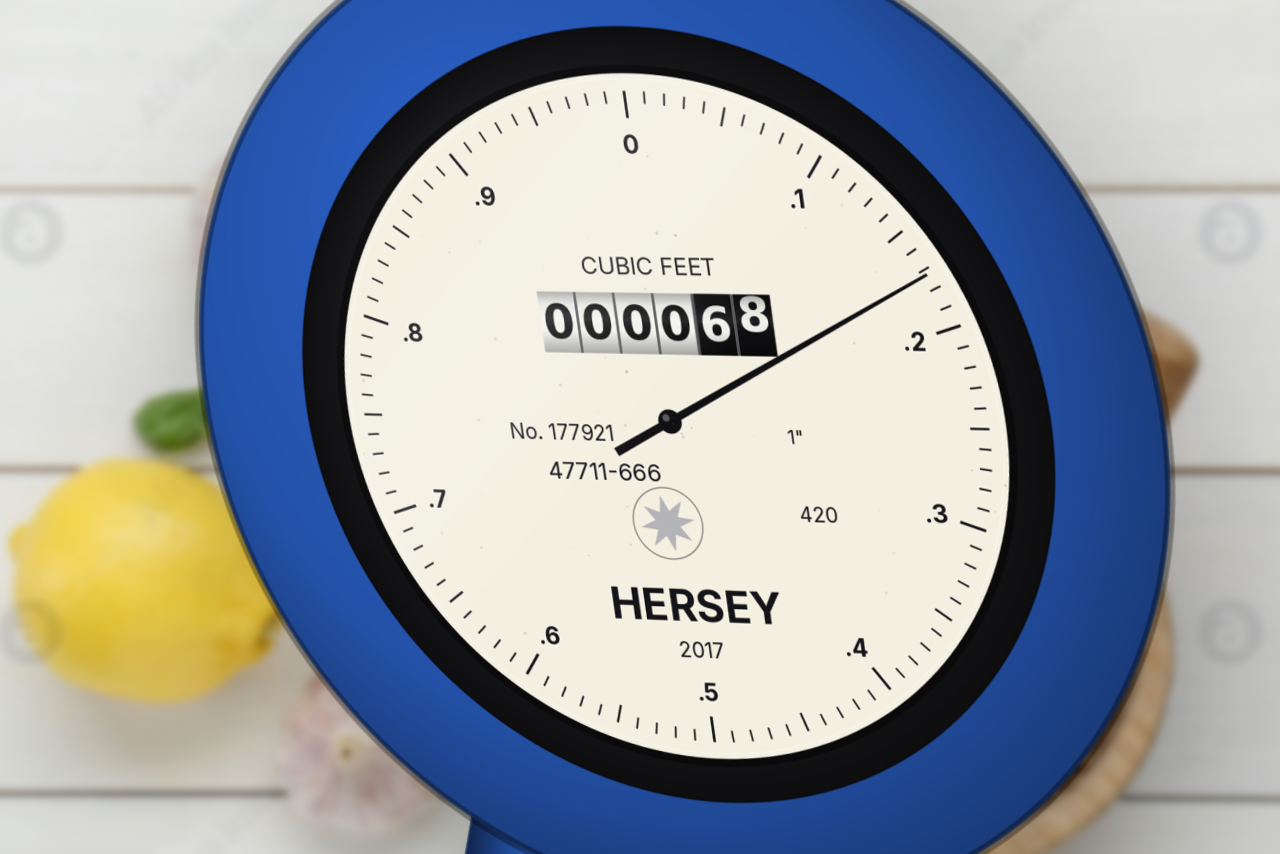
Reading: 68.17 ft³
